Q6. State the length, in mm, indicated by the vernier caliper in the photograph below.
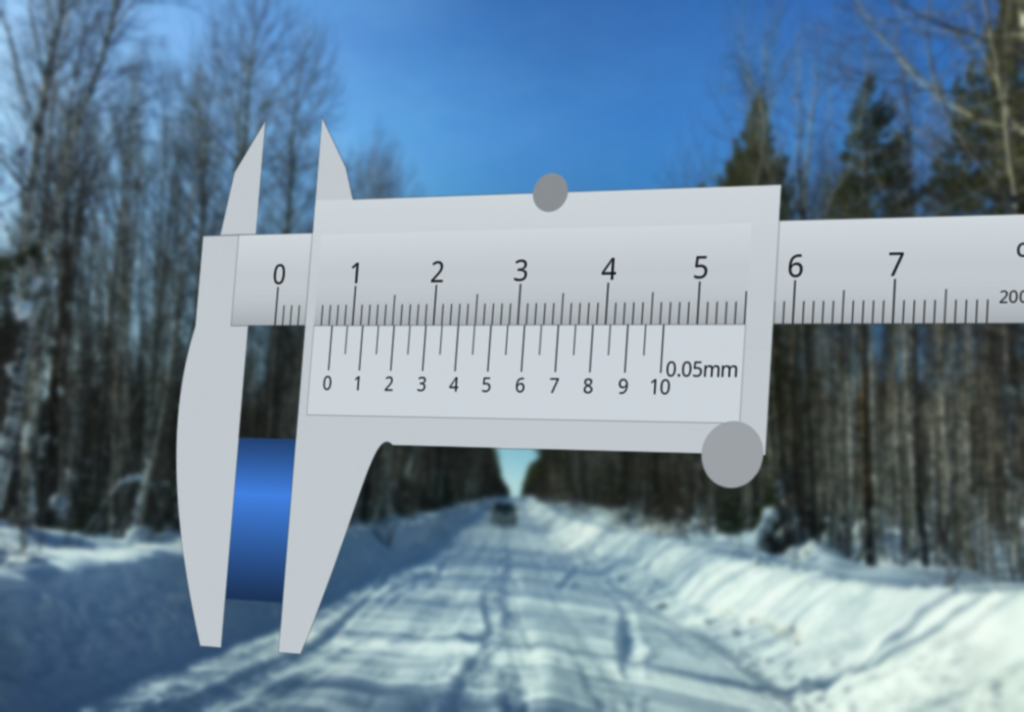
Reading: 7.4 mm
